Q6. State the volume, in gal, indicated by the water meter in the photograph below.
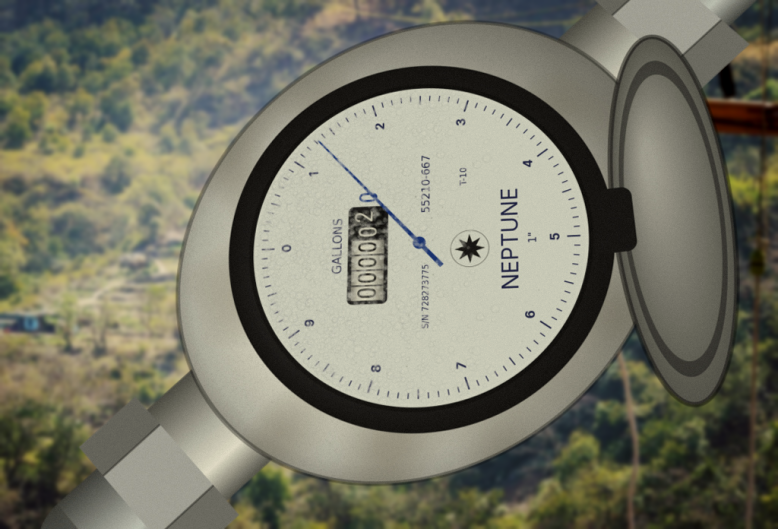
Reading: 21.3 gal
